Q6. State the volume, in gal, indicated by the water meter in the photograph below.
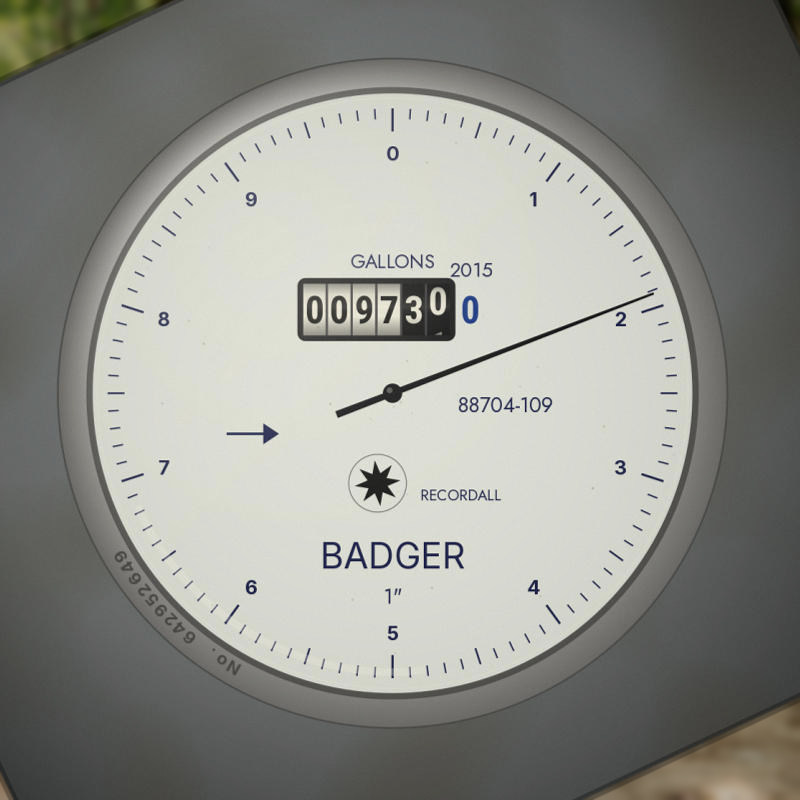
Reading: 97301.9 gal
